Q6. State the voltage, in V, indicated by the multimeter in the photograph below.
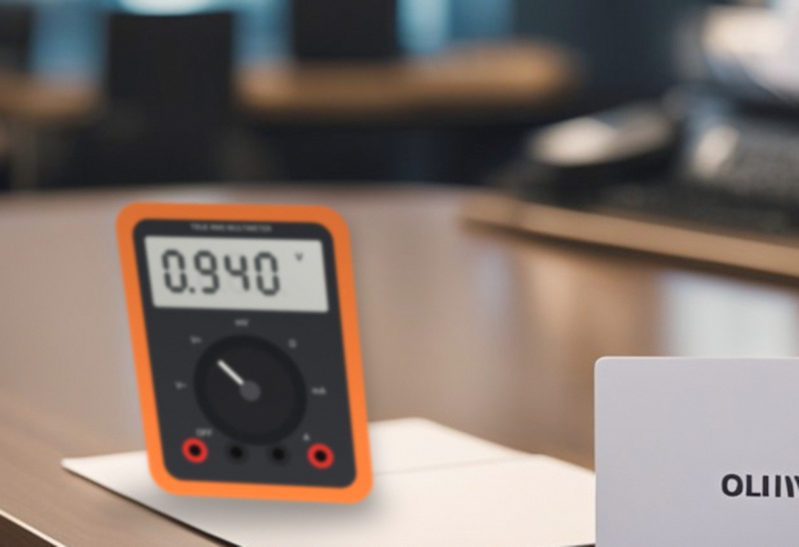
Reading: 0.940 V
